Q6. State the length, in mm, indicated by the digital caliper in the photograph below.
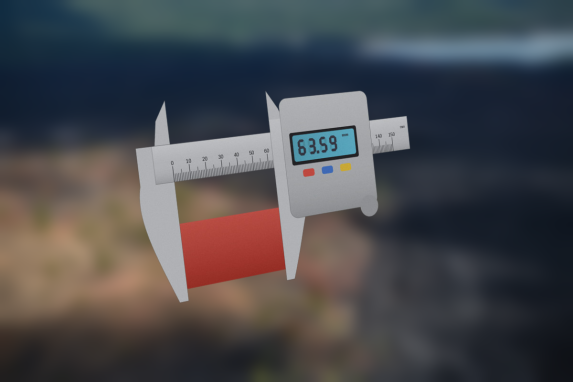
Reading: 63.59 mm
